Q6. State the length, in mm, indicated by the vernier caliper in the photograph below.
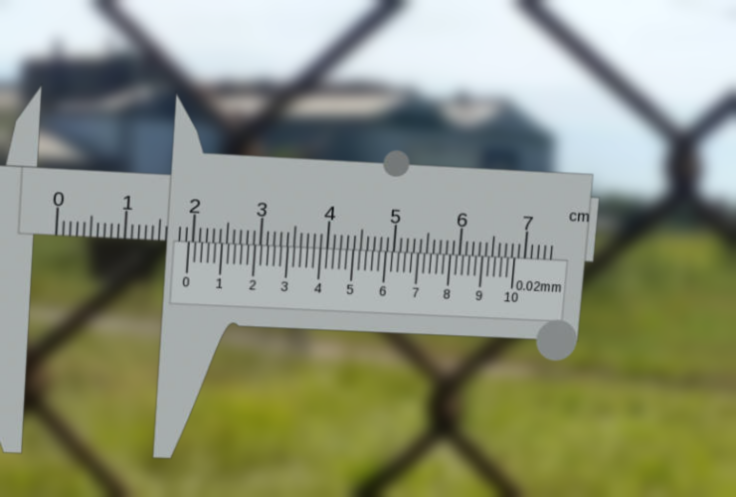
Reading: 19.4 mm
